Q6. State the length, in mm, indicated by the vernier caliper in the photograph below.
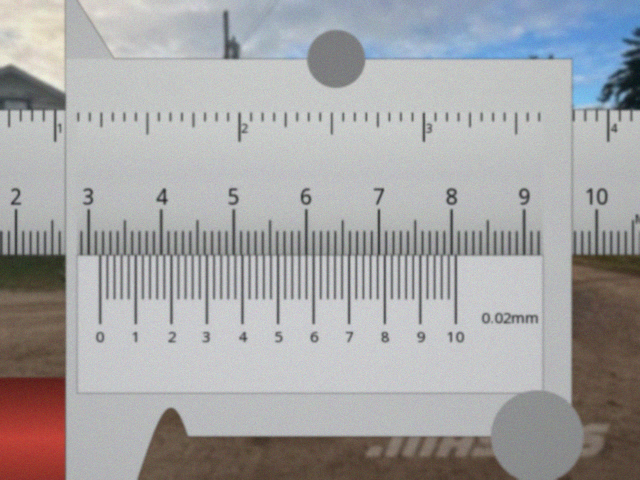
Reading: 31.6 mm
